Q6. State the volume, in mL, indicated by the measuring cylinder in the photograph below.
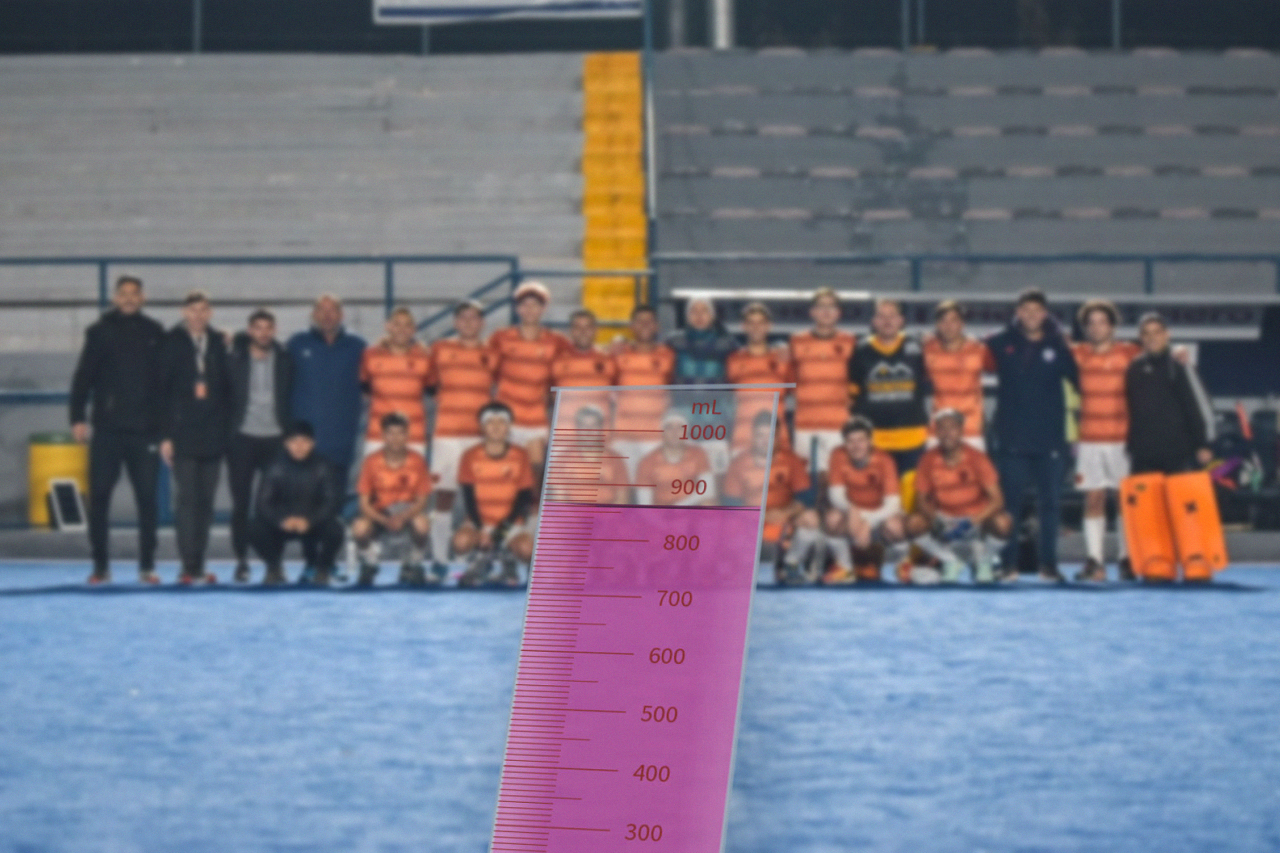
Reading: 860 mL
